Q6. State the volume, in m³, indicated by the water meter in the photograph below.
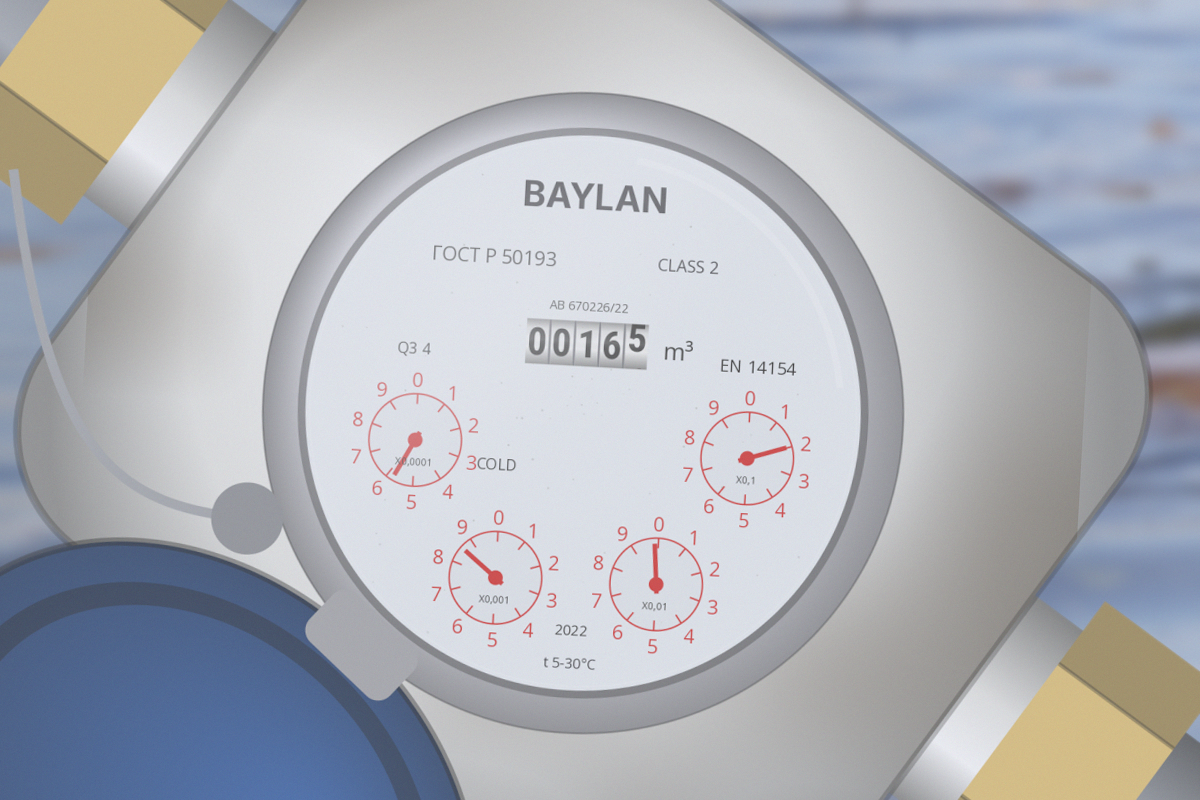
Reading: 165.1985 m³
